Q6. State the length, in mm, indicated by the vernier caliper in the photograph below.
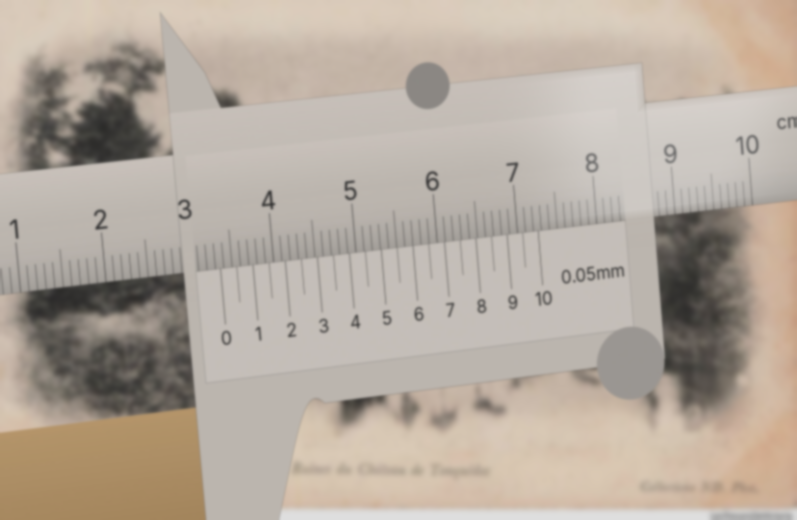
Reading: 33.6 mm
